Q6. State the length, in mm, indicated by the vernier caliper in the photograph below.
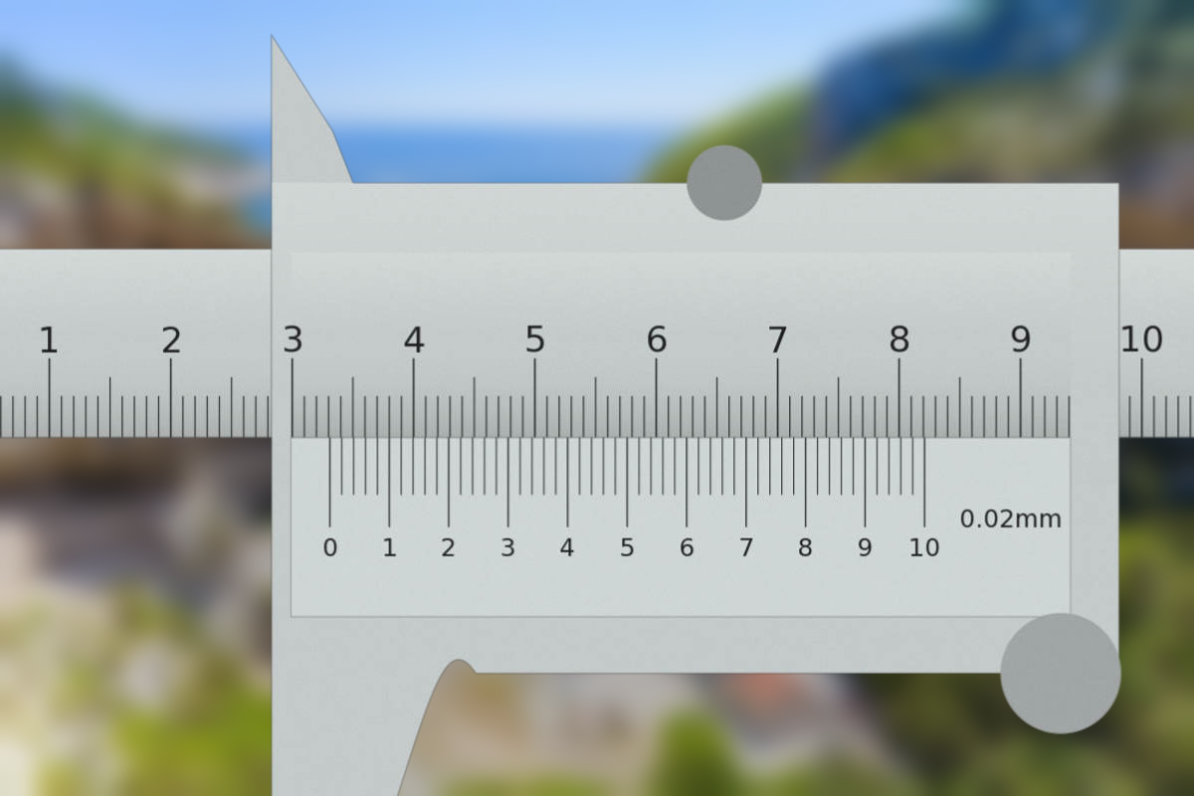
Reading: 33.1 mm
